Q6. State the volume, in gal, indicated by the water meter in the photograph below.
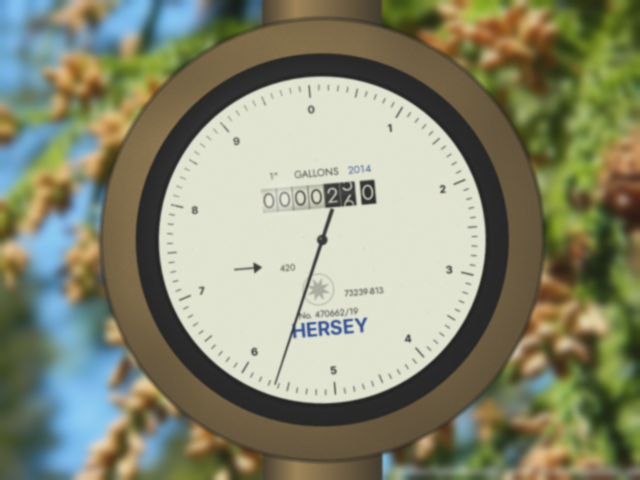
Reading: 255.6 gal
